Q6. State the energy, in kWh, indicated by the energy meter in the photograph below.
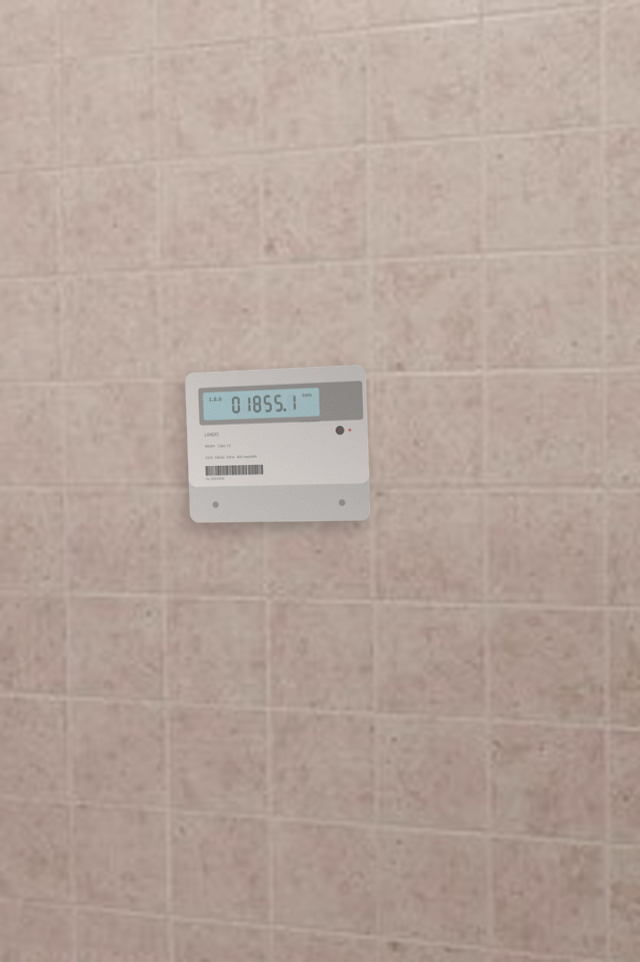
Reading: 1855.1 kWh
